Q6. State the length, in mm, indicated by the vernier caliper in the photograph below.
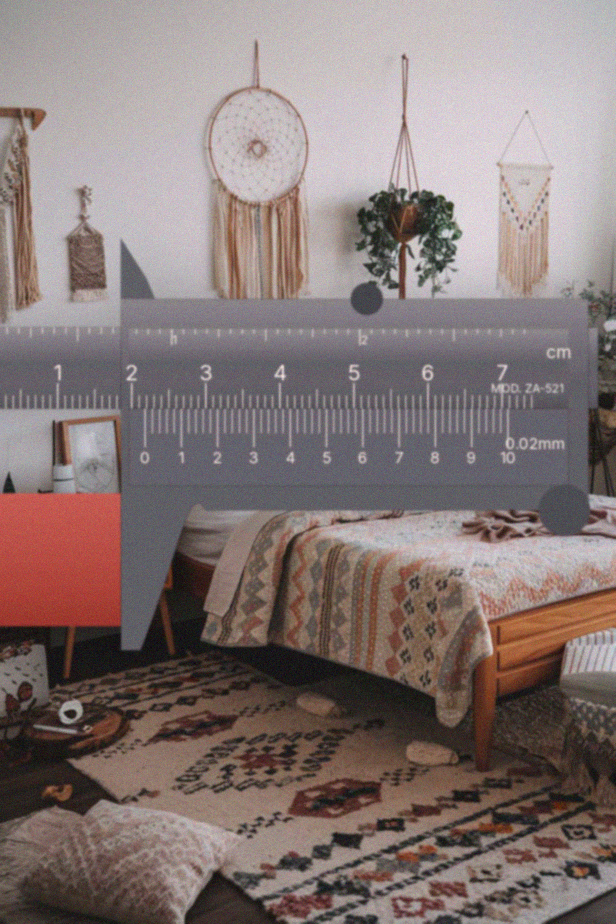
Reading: 21.8 mm
